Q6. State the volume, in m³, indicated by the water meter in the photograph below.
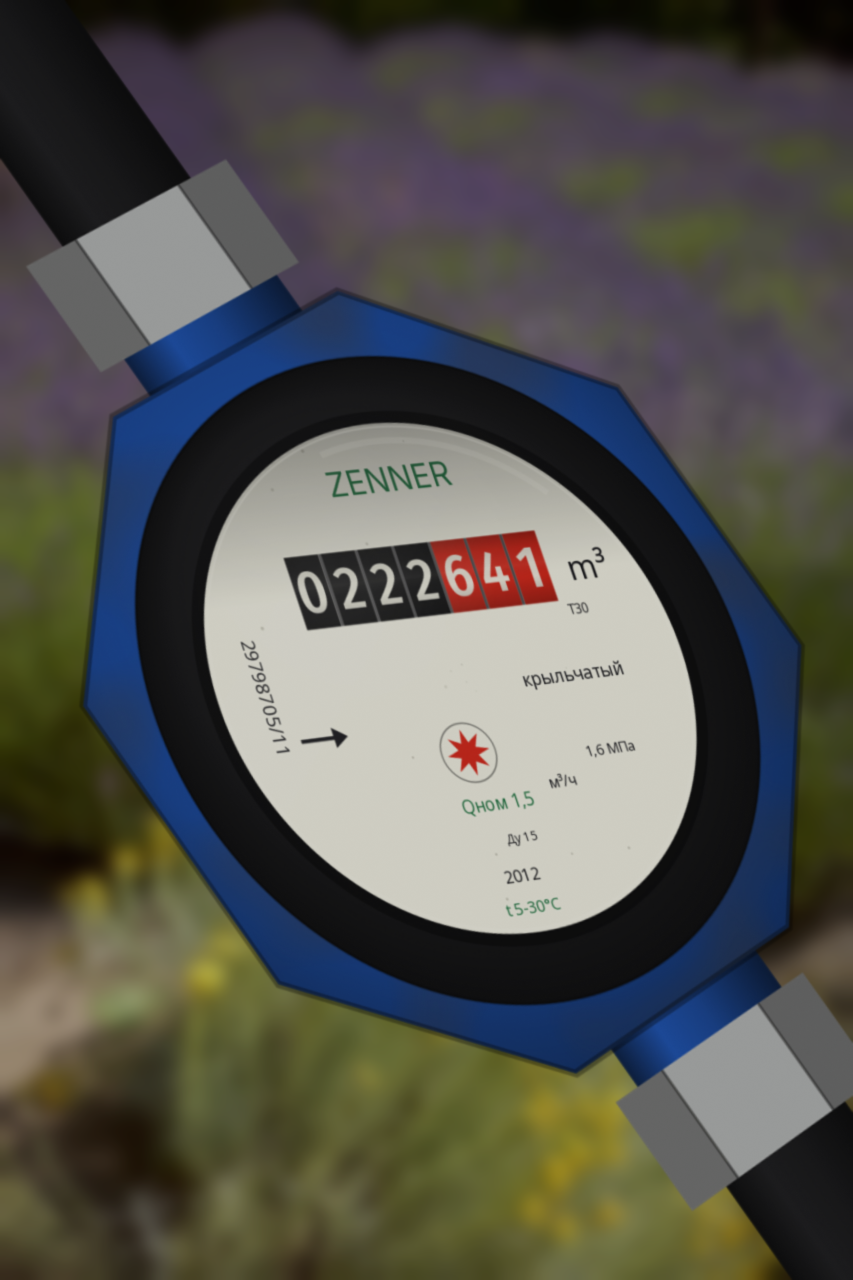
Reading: 222.641 m³
